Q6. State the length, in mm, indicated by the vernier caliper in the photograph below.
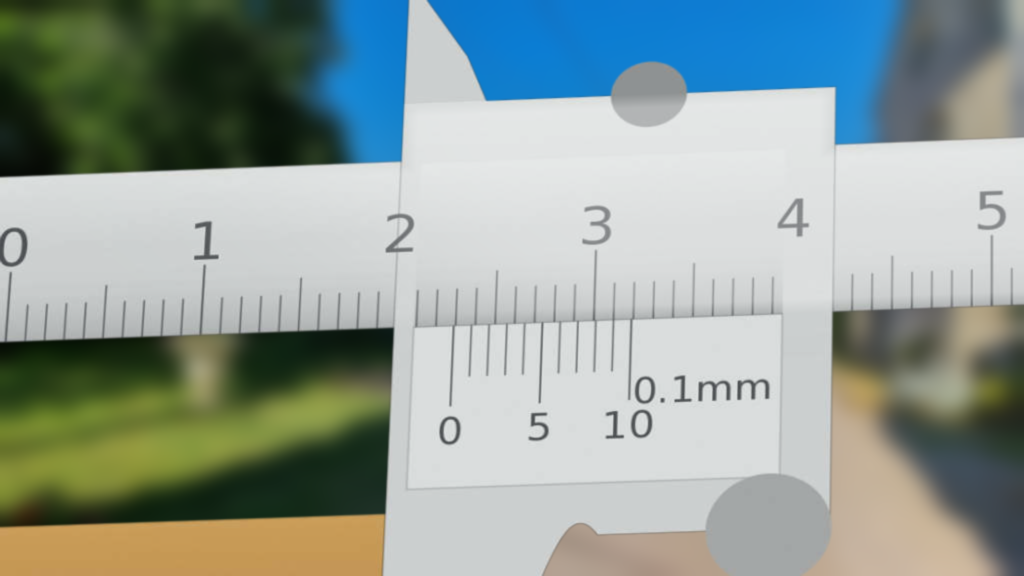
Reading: 22.9 mm
